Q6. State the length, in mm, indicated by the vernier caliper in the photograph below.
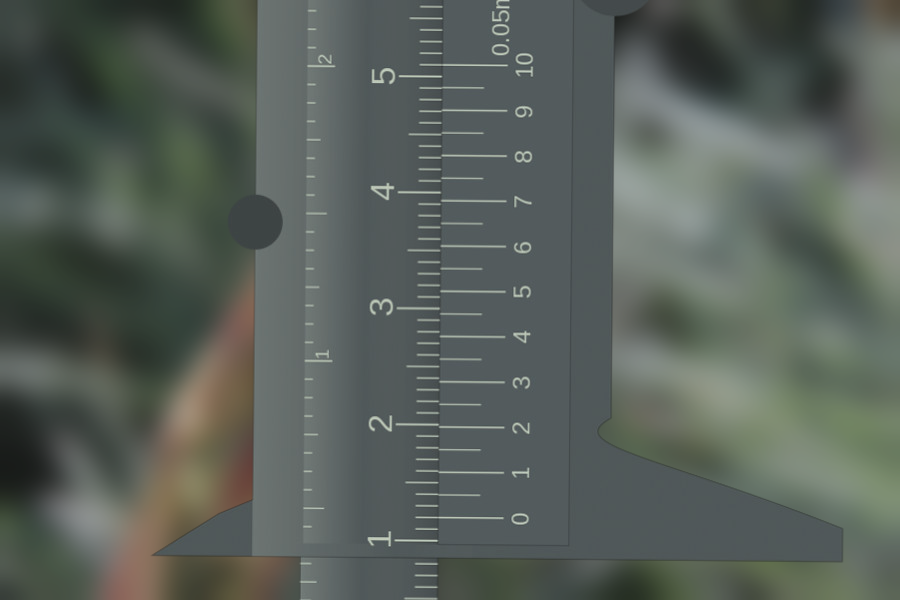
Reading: 12.0 mm
